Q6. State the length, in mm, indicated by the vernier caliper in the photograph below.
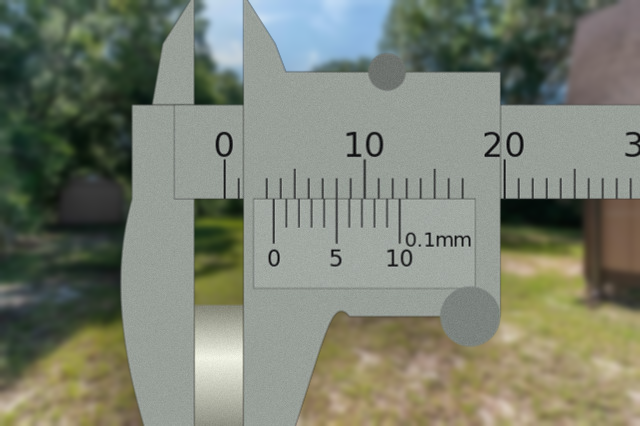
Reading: 3.5 mm
